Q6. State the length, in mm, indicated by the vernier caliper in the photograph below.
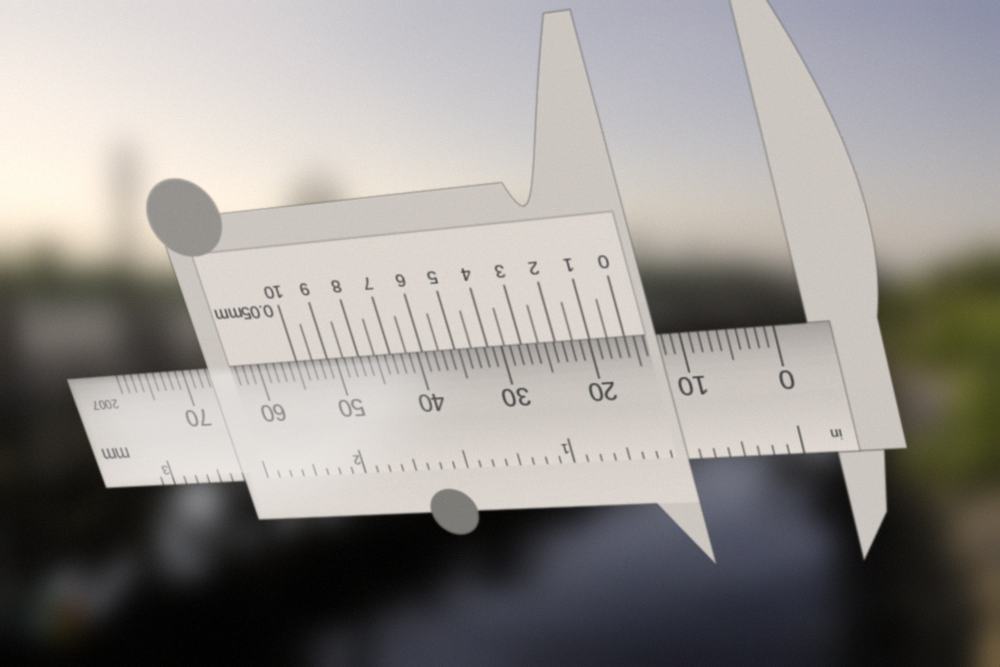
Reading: 16.0 mm
